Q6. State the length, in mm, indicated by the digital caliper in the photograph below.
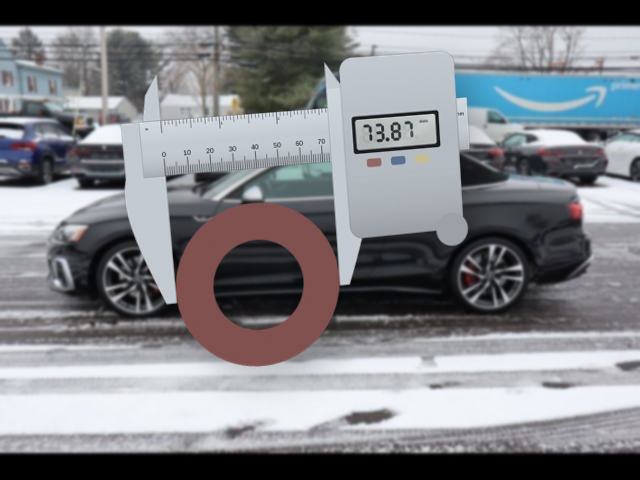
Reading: 73.87 mm
